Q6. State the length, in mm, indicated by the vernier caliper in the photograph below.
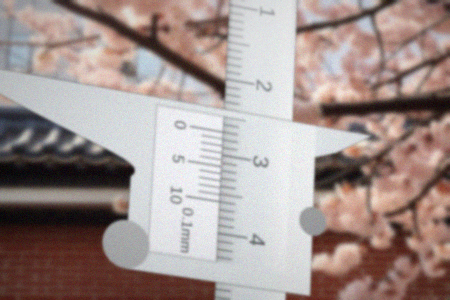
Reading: 27.0 mm
